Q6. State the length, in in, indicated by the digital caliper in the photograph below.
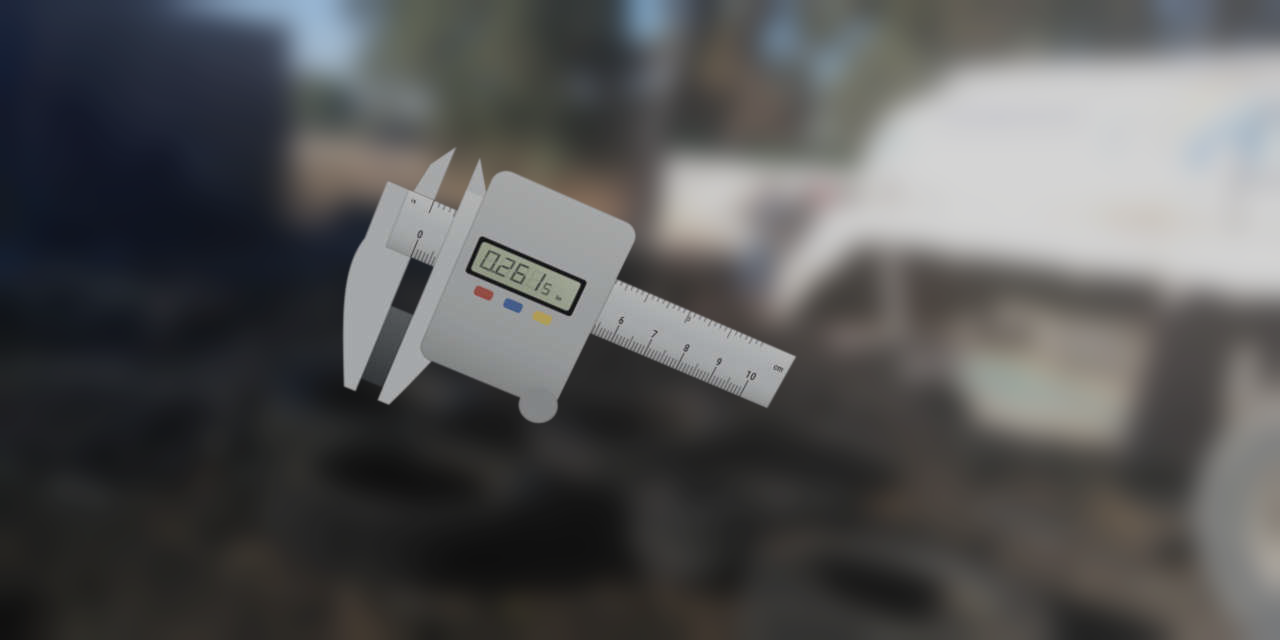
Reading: 0.2615 in
